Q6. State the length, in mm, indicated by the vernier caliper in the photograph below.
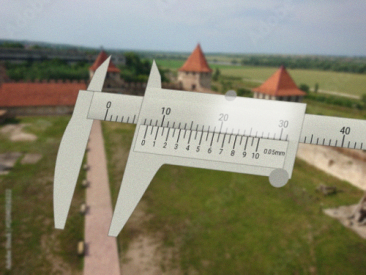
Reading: 7.6 mm
